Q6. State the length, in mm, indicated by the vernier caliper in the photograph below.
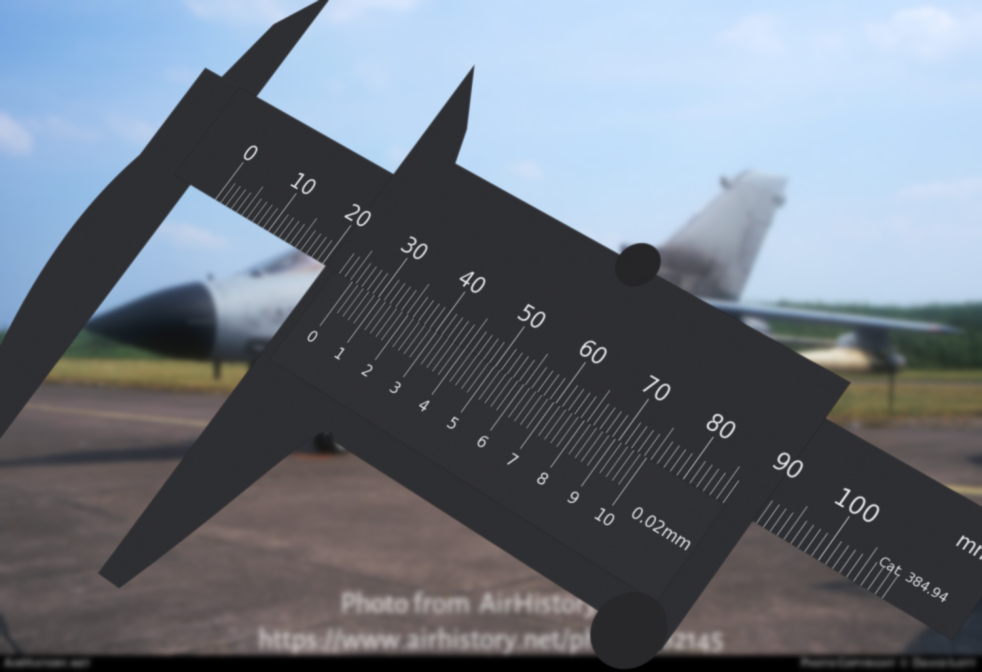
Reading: 25.4 mm
